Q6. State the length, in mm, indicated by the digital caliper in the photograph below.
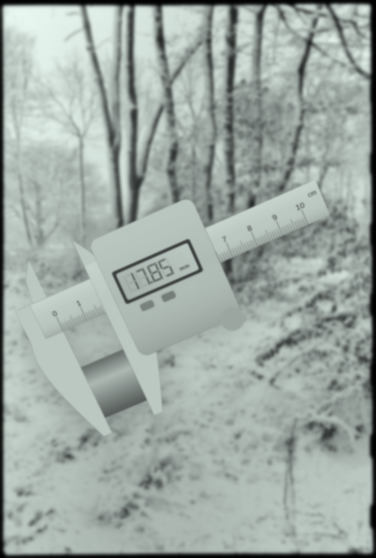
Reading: 17.85 mm
